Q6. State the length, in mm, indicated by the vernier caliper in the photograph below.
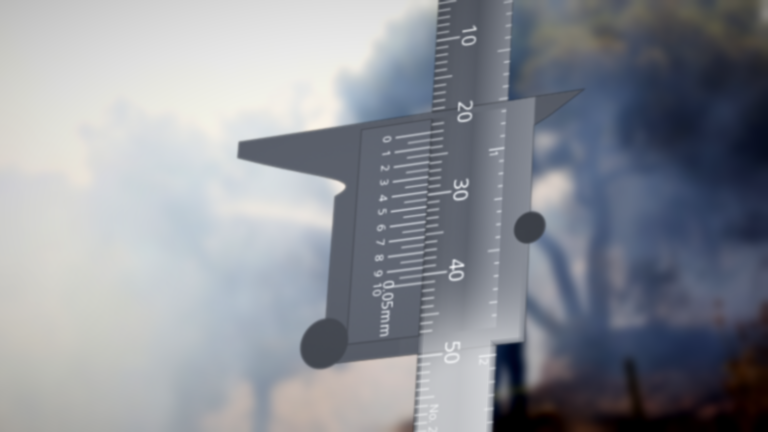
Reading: 22.0 mm
